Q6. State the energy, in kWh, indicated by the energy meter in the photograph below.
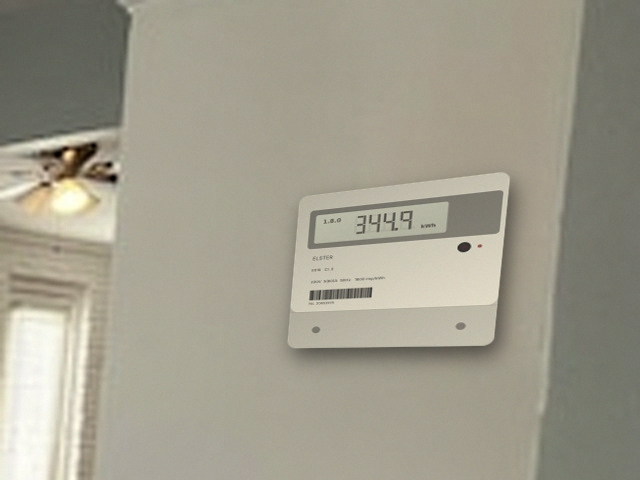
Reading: 344.9 kWh
